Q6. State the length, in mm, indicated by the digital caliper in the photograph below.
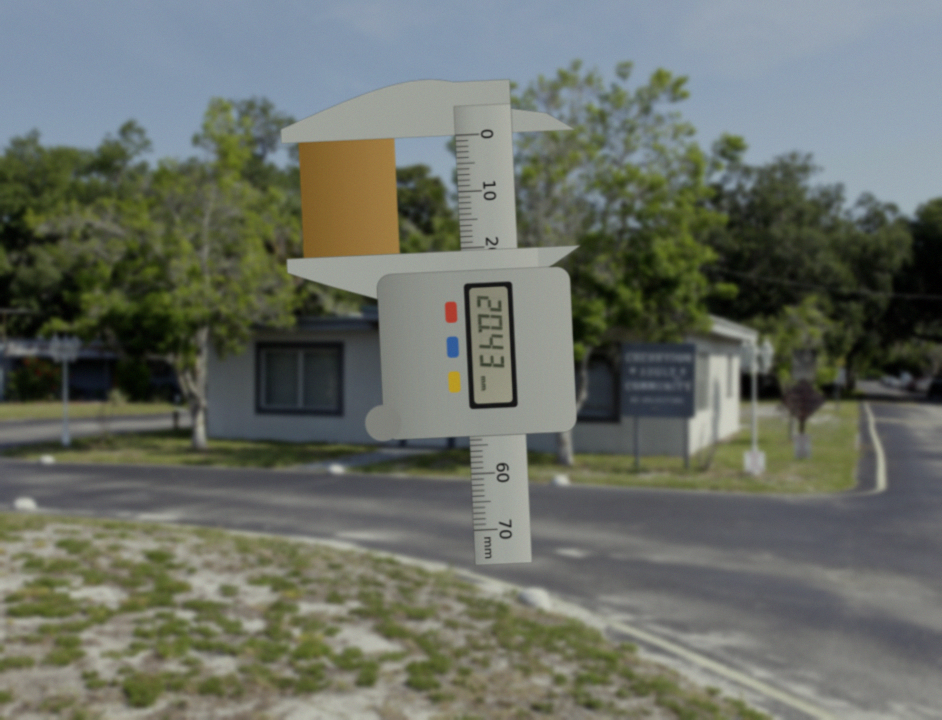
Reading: 20.43 mm
